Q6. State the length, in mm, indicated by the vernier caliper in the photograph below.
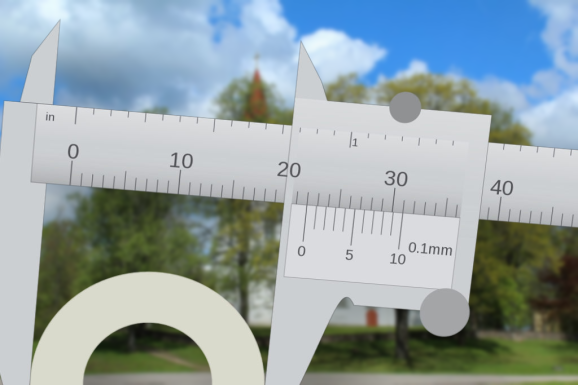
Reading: 22.0 mm
